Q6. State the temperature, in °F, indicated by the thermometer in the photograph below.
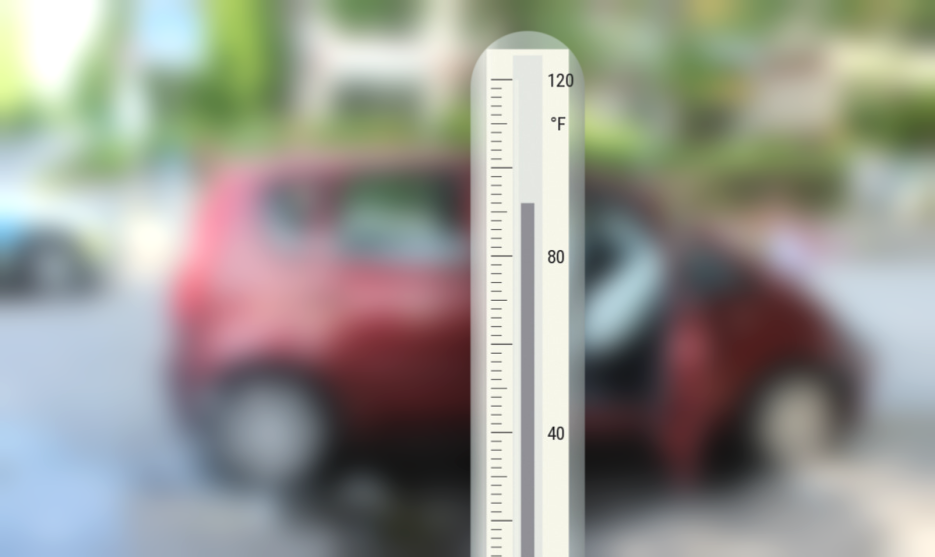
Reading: 92 °F
